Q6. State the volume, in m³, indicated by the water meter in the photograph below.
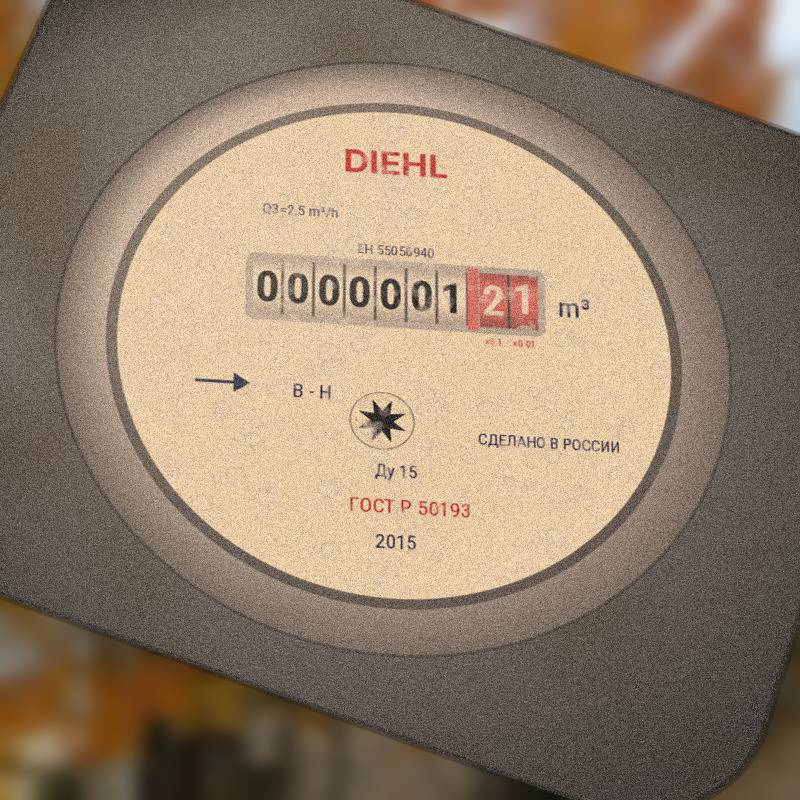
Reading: 1.21 m³
